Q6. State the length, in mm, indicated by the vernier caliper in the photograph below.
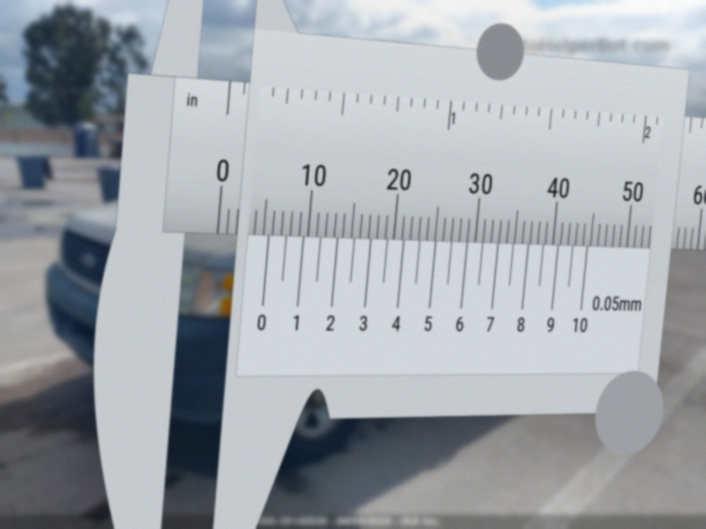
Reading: 5.6 mm
